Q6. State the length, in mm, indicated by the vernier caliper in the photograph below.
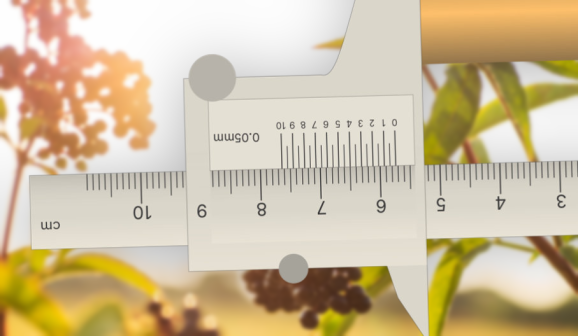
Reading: 57.4 mm
